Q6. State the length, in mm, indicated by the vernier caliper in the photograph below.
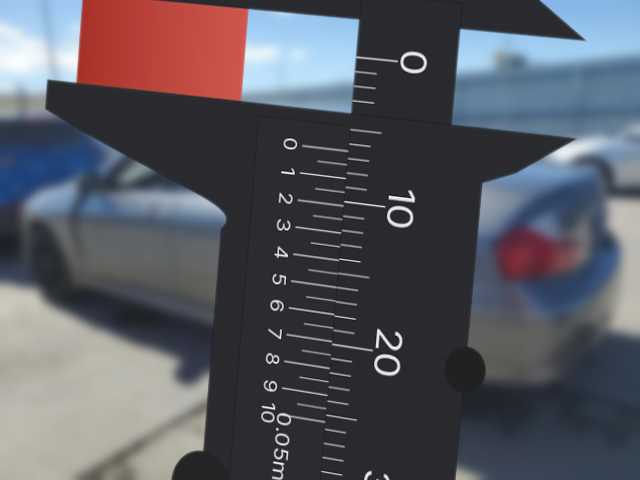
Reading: 6.5 mm
